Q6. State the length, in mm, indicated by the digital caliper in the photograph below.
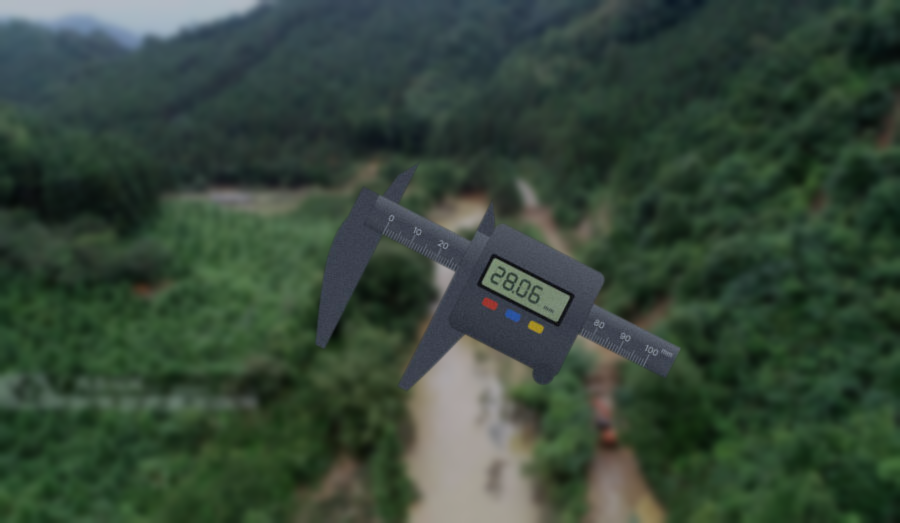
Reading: 28.06 mm
